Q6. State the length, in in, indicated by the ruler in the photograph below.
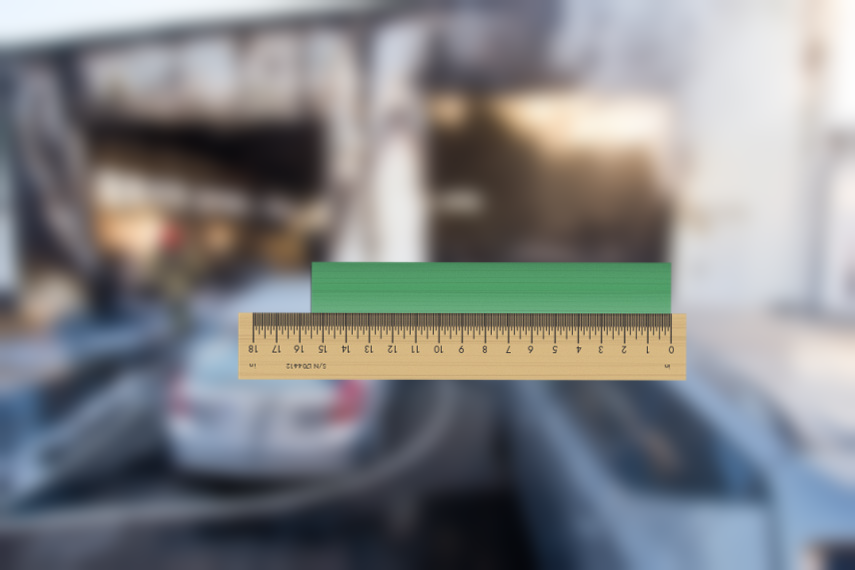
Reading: 15.5 in
